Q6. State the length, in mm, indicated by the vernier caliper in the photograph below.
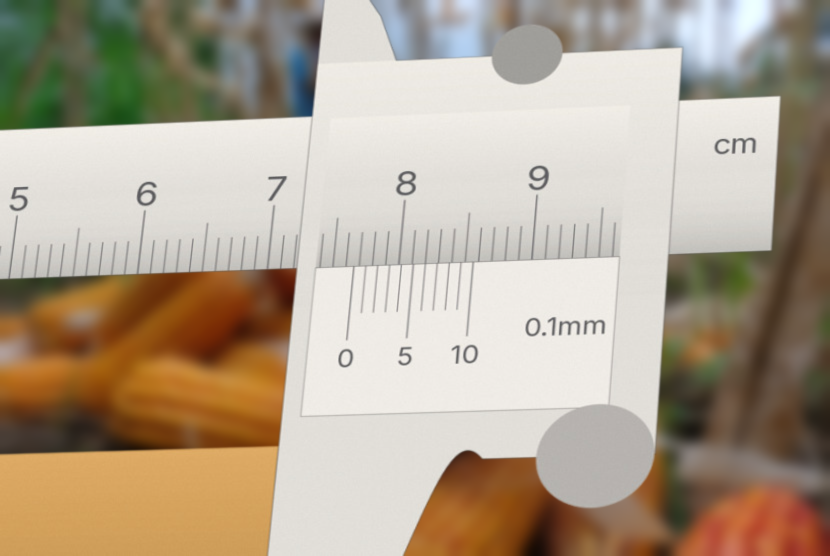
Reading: 76.6 mm
